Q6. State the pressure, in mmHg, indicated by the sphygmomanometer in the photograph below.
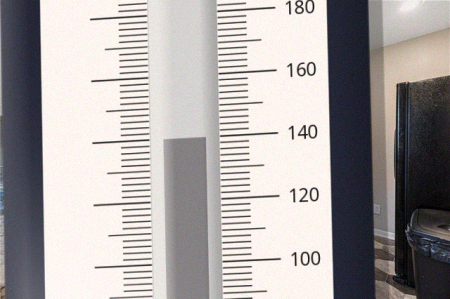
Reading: 140 mmHg
